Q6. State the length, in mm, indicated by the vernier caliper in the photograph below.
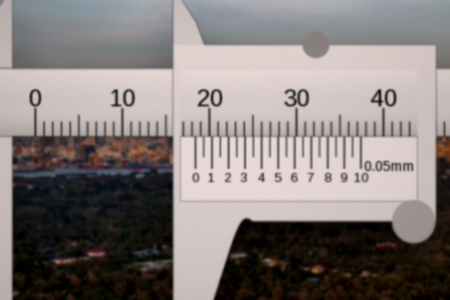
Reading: 18.4 mm
